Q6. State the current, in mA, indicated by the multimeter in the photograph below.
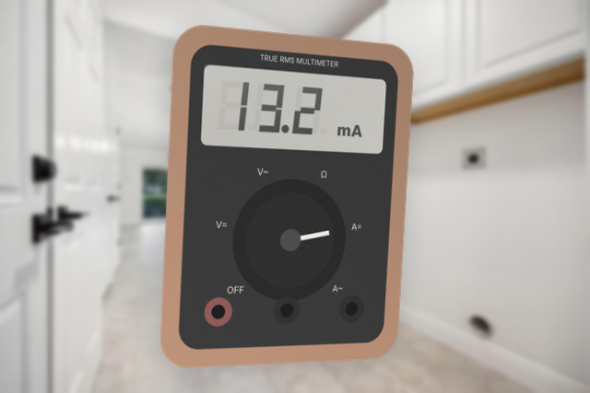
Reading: 13.2 mA
